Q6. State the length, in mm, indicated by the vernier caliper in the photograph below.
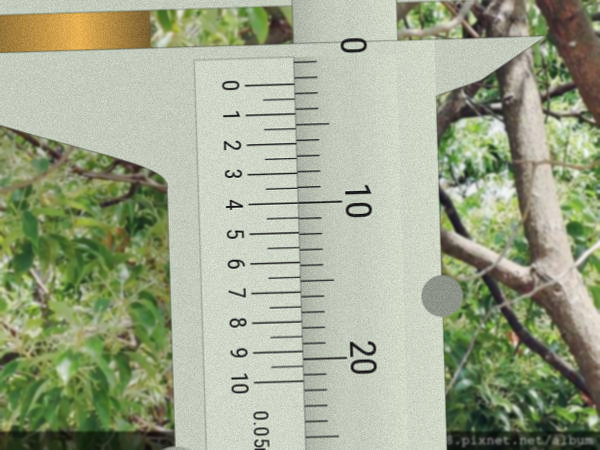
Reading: 2.4 mm
